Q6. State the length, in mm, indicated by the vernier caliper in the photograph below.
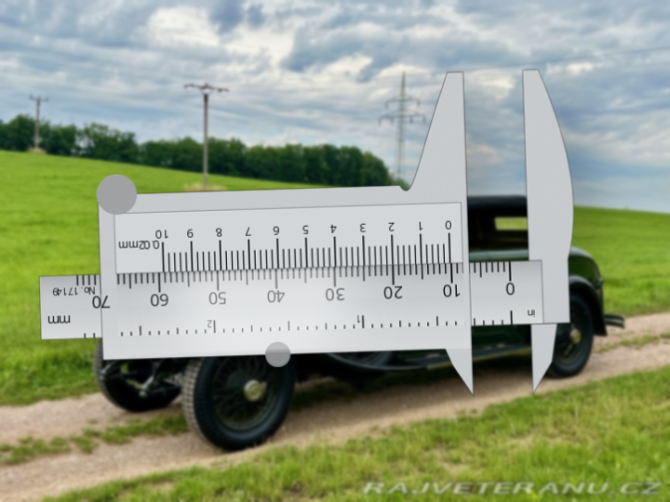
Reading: 10.2 mm
